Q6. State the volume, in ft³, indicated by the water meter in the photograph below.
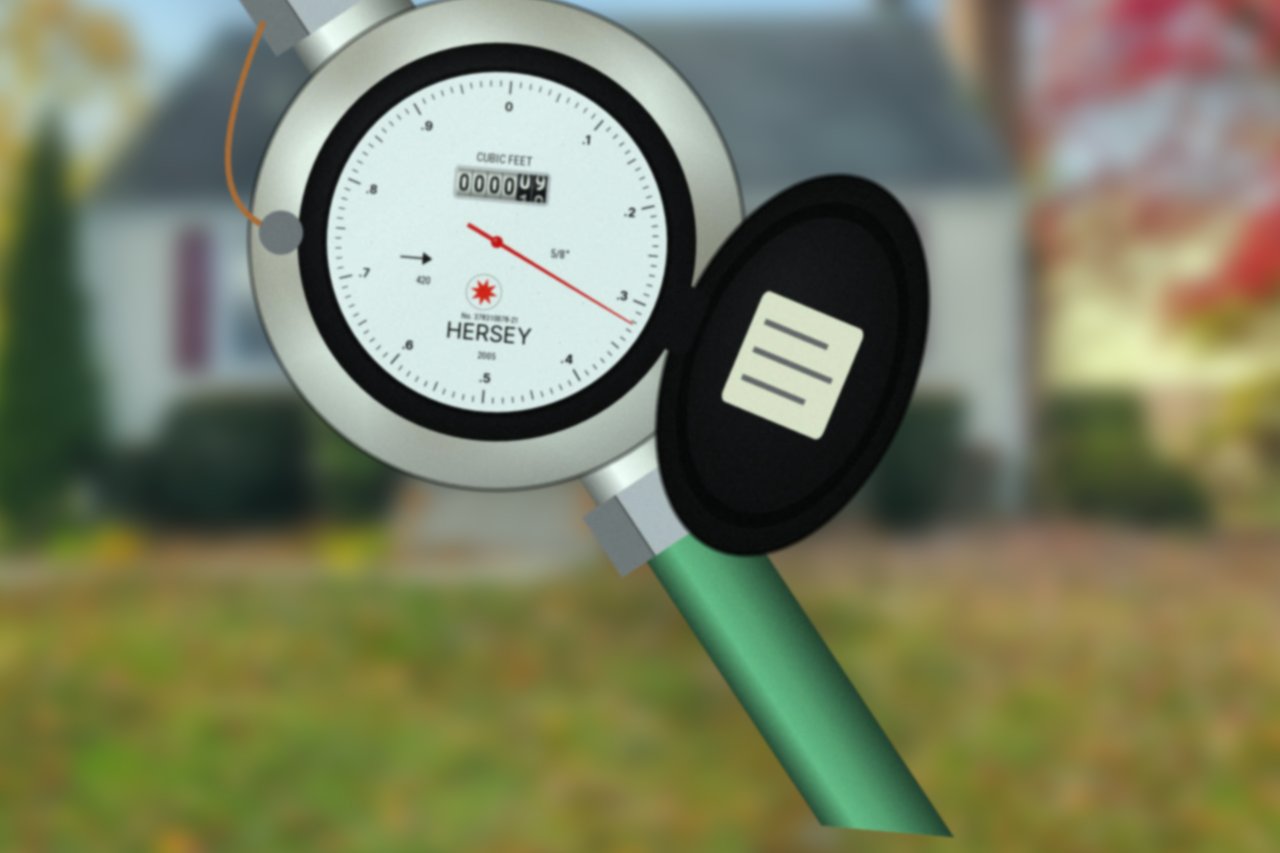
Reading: 9.32 ft³
